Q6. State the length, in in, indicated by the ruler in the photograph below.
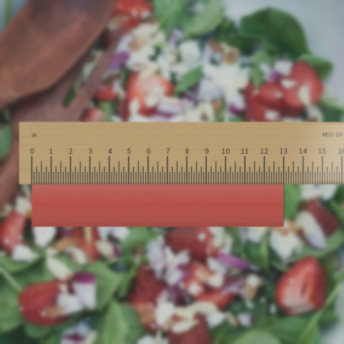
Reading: 13 in
